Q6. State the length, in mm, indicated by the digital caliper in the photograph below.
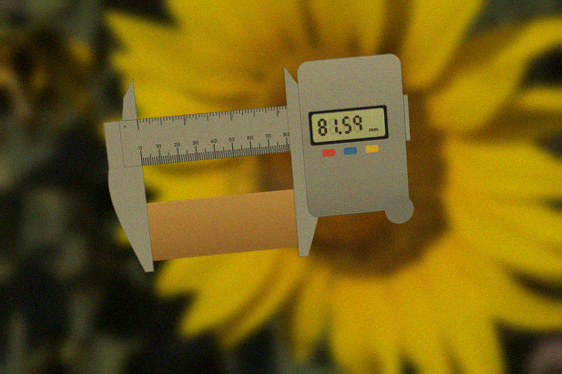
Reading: 81.59 mm
